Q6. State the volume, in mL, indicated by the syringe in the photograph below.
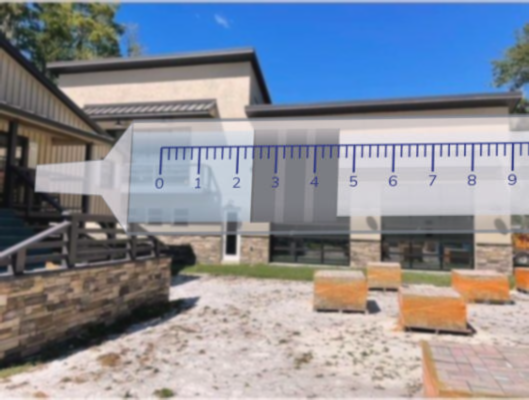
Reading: 2.4 mL
